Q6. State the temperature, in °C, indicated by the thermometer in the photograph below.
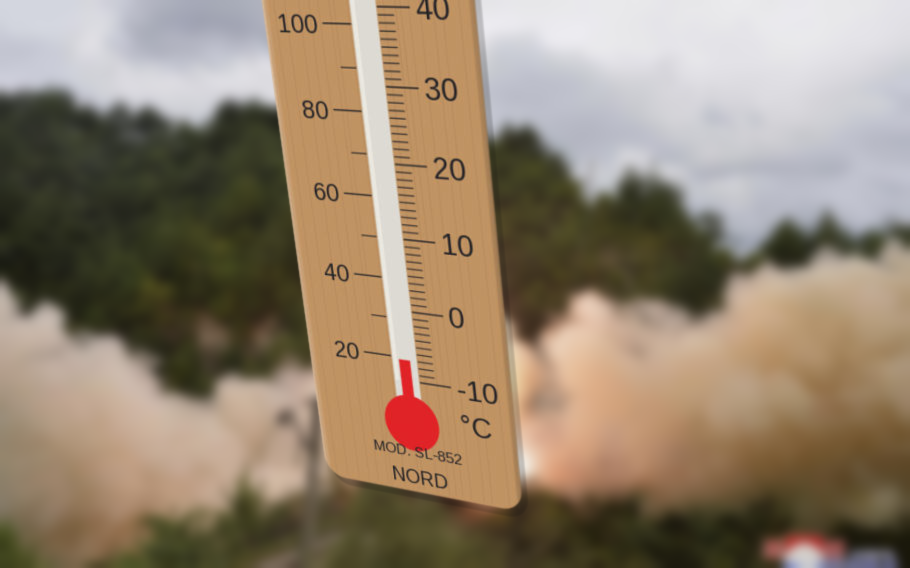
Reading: -7 °C
